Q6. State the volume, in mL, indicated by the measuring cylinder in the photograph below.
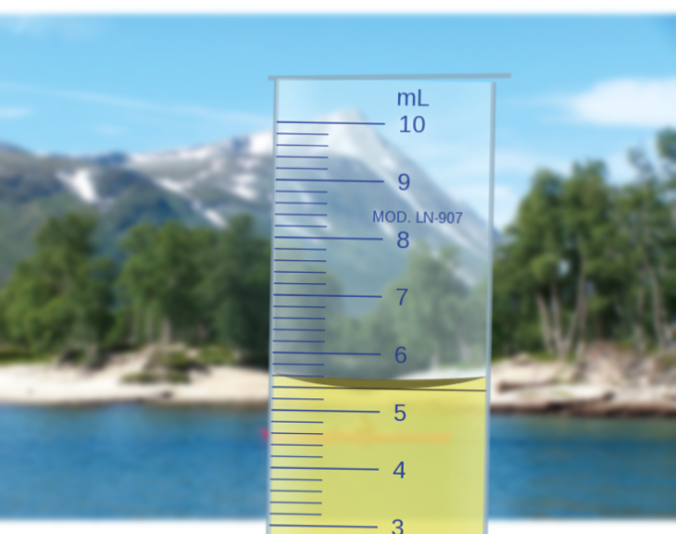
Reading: 5.4 mL
